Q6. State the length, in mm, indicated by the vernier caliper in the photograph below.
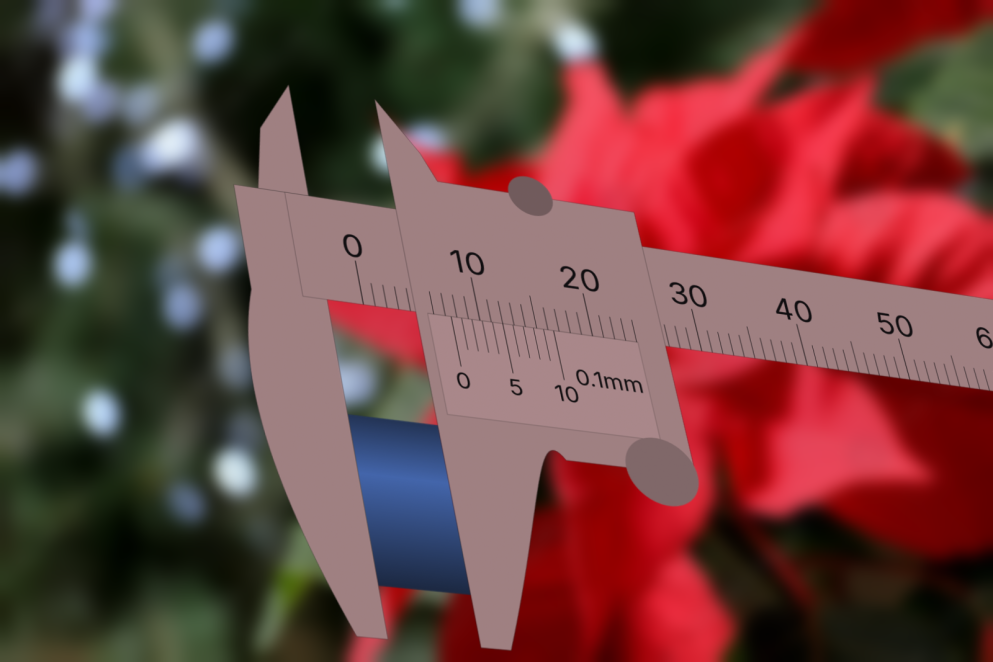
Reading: 7.5 mm
